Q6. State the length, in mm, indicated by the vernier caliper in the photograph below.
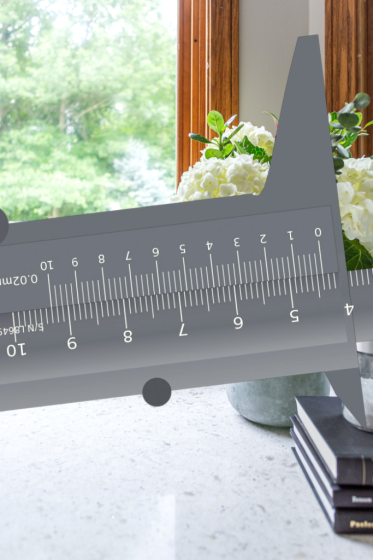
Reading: 44.0 mm
